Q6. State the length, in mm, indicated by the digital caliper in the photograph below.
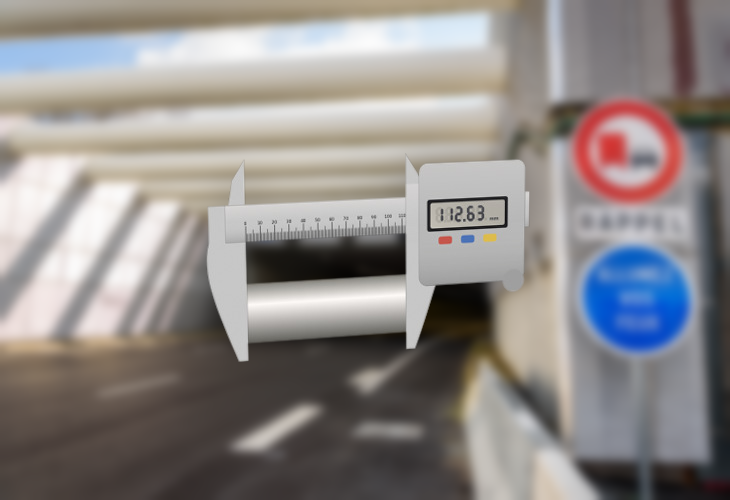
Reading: 112.63 mm
